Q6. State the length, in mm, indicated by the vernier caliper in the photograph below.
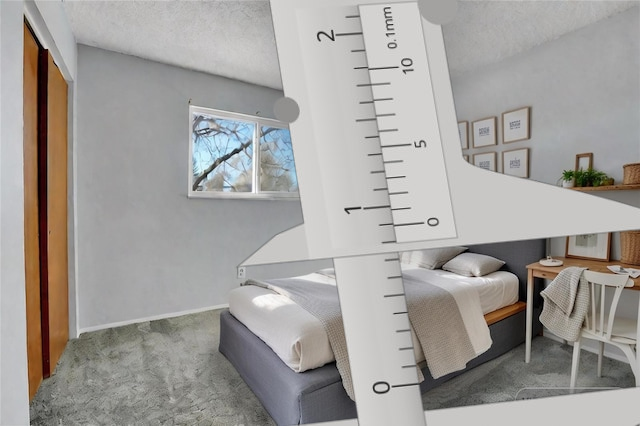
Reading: 8.9 mm
